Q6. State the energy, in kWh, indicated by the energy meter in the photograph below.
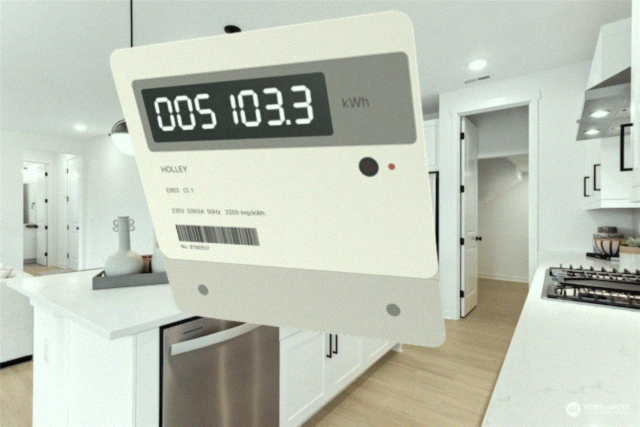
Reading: 5103.3 kWh
